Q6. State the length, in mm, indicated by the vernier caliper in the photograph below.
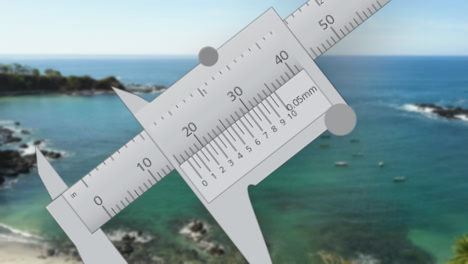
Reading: 16.4 mm
